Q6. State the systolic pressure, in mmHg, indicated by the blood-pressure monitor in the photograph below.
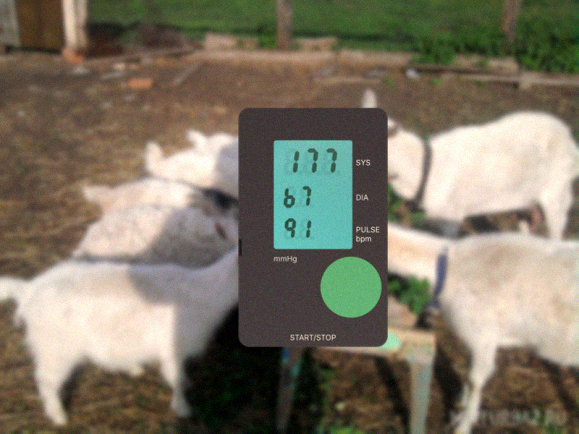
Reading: 177 mmHg
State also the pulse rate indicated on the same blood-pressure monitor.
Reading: 91 bpm
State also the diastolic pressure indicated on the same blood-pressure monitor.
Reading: 67 mmHg
